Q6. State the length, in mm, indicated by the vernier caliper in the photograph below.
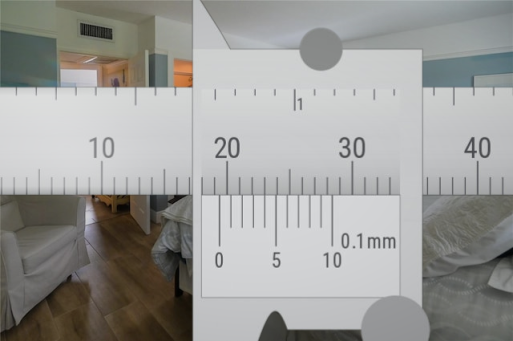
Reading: 19.4 mm
